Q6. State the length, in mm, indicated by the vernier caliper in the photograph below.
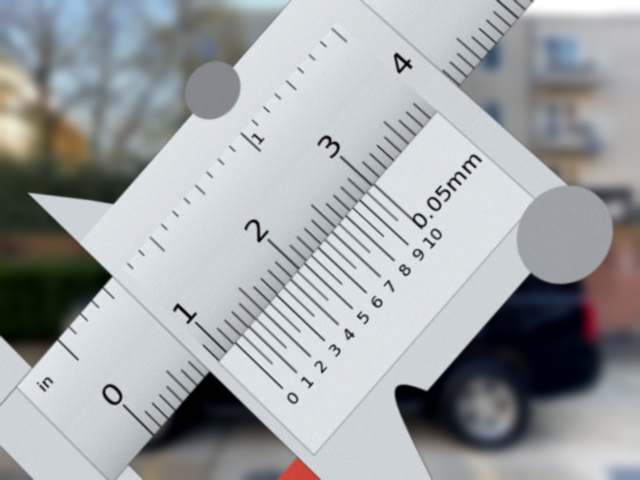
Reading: 11.2 mm
